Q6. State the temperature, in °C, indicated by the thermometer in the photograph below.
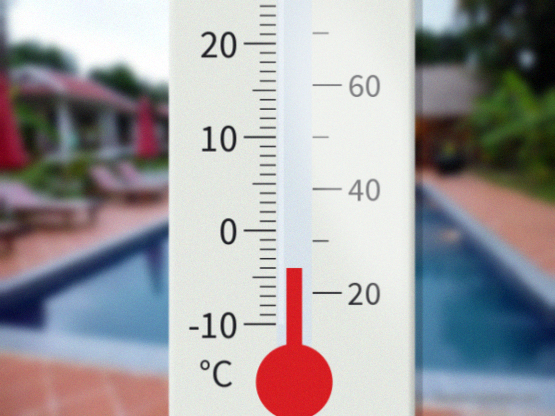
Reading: -4 °C
